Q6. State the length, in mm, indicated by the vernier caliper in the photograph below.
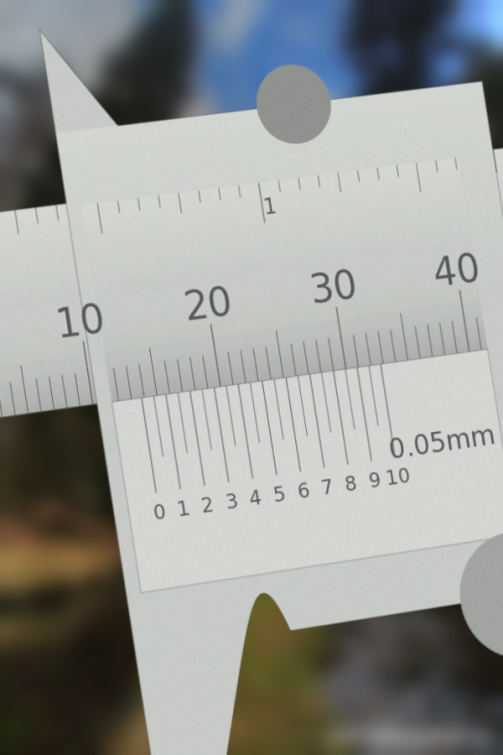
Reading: 13.8 mm
